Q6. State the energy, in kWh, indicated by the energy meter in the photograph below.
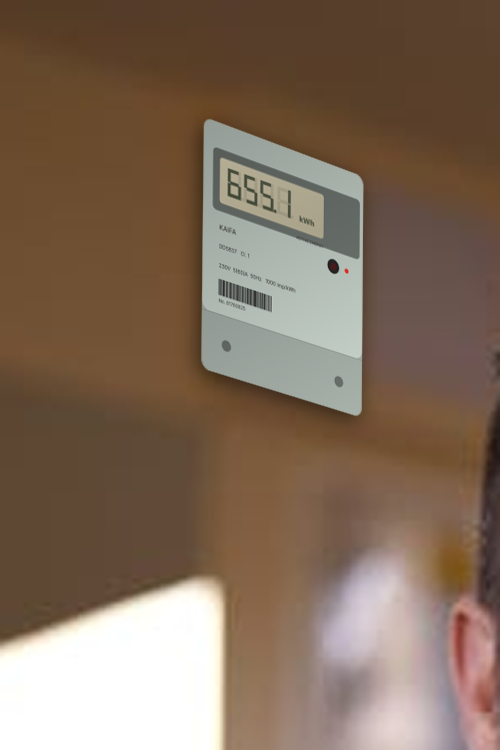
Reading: 655.1 kWh
